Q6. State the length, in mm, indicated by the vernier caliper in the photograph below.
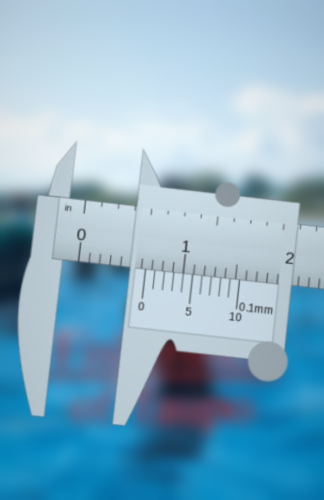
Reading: 6.4 mm
